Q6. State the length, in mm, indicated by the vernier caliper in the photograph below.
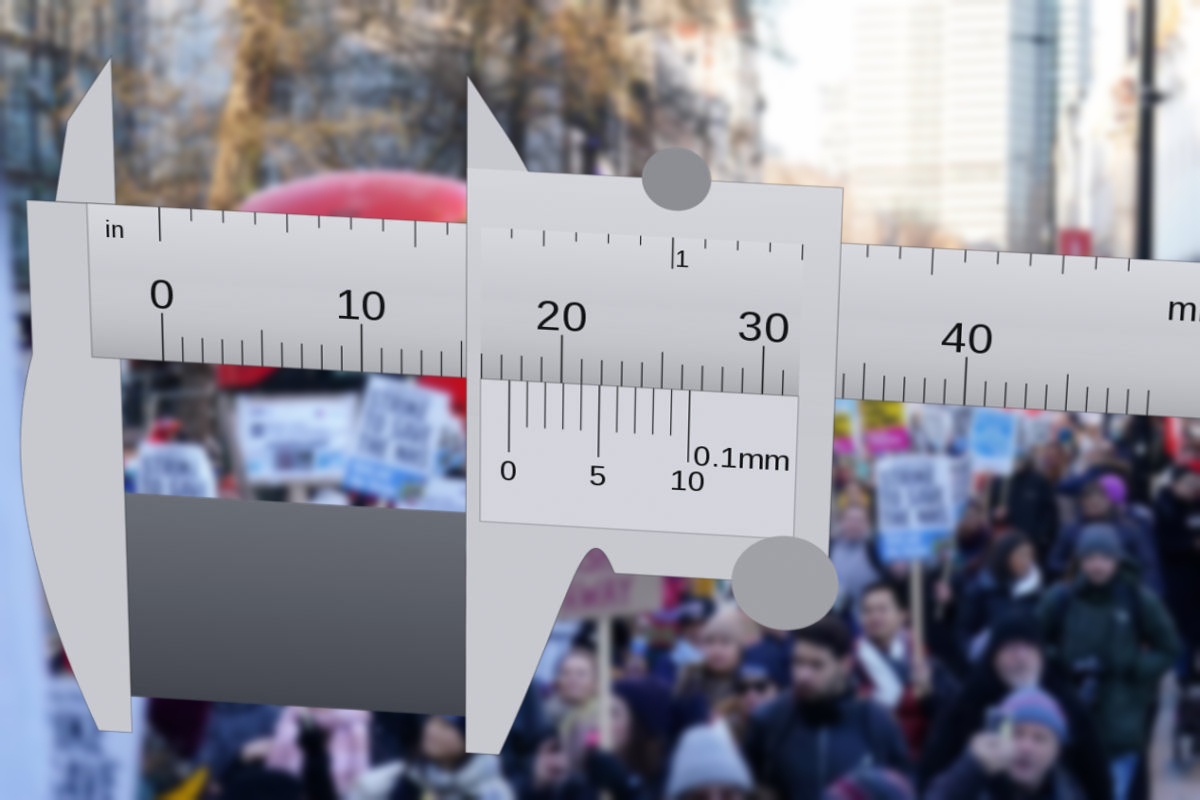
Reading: 17.4 mm
